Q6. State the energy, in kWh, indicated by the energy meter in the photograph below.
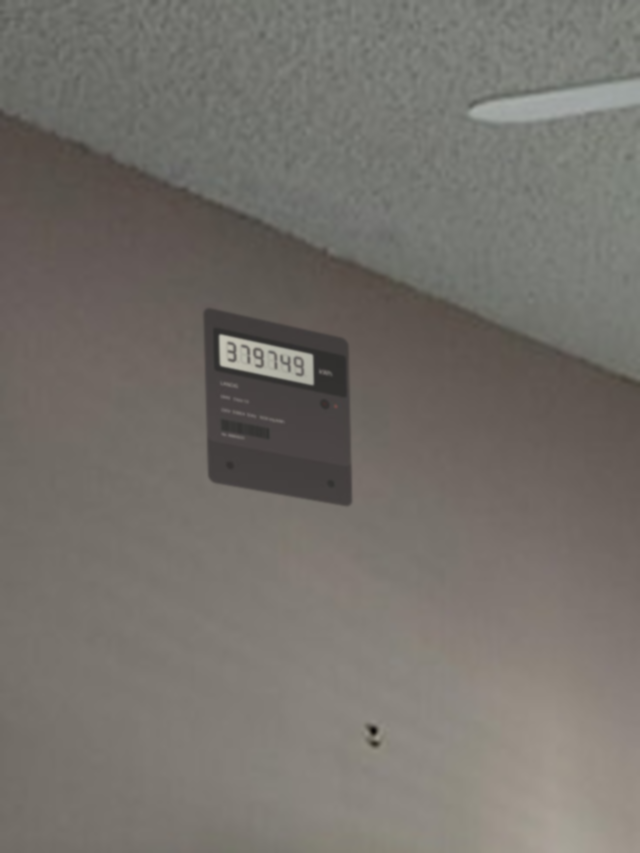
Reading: 379749 kWh
